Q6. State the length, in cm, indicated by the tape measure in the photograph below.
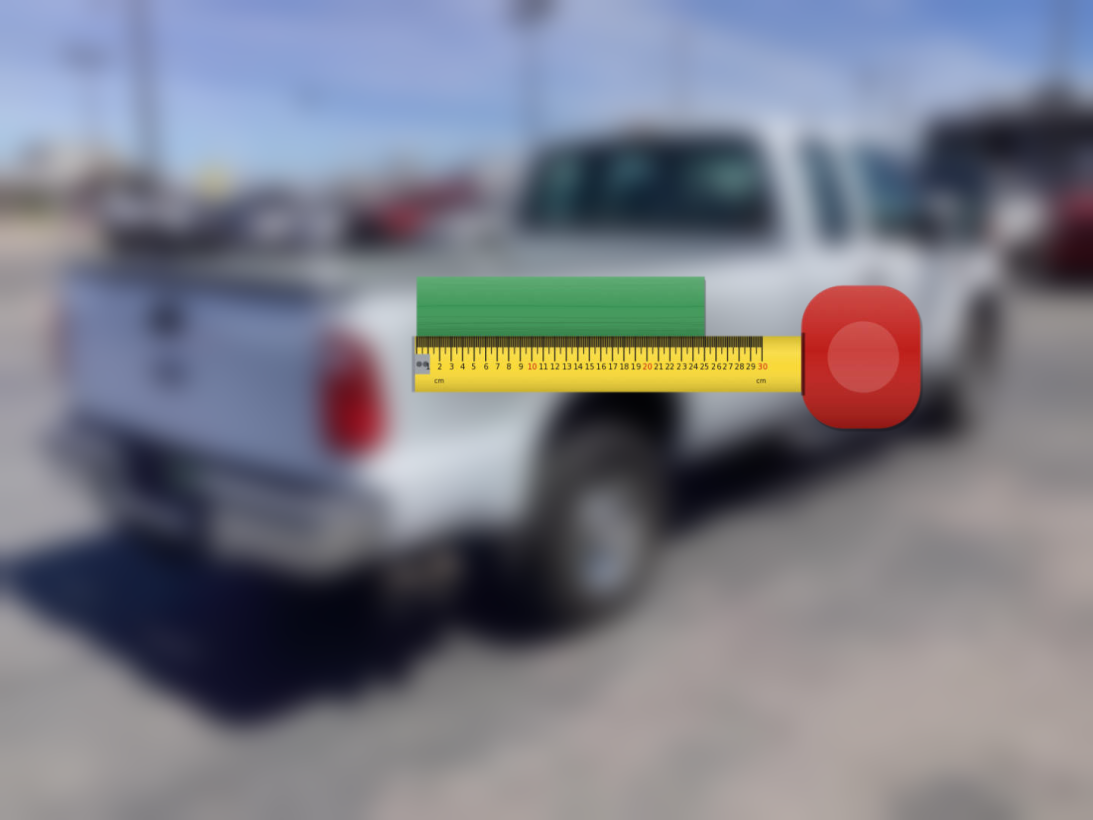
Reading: 25 cm
